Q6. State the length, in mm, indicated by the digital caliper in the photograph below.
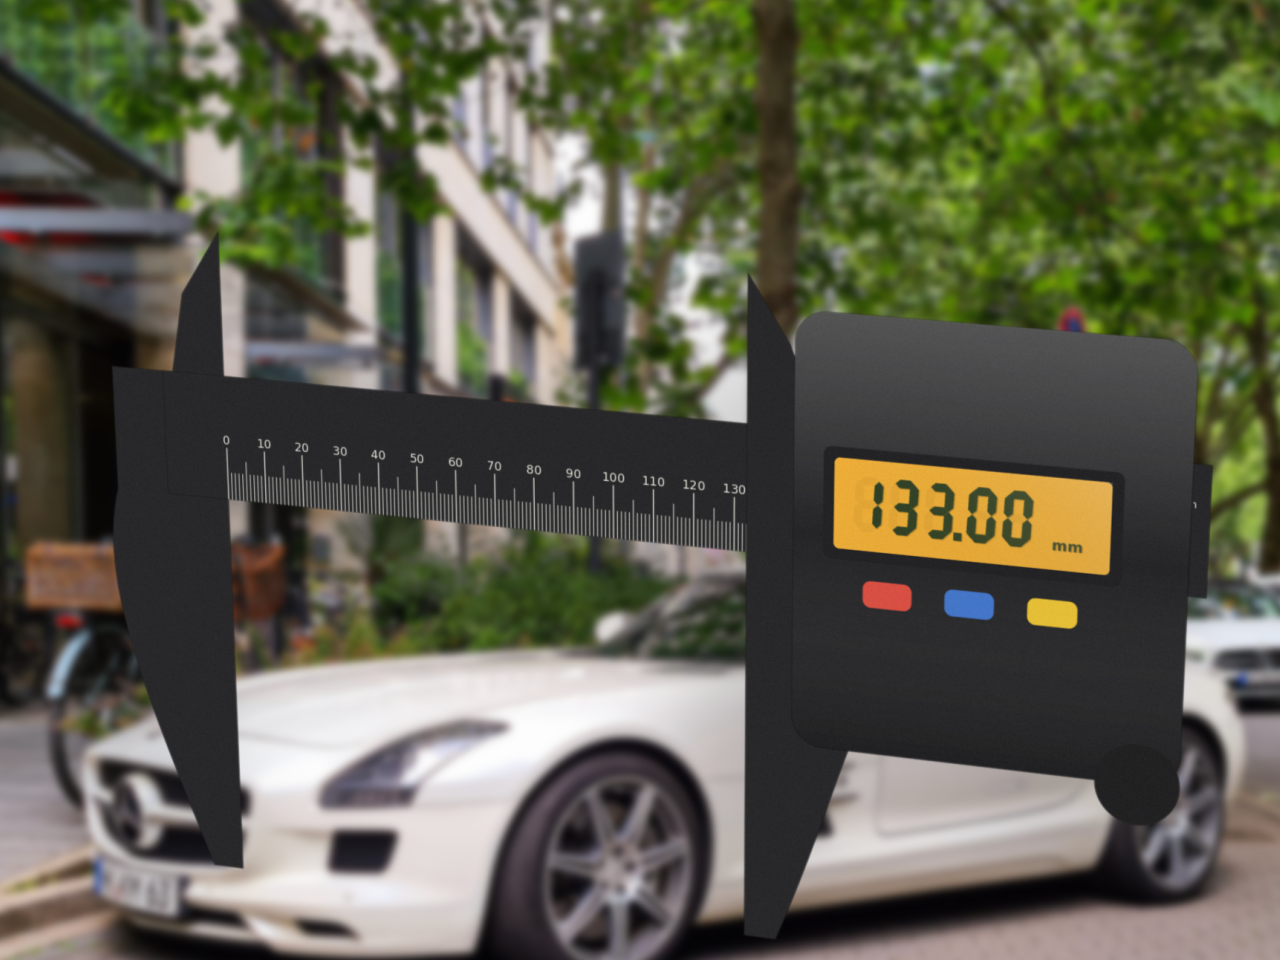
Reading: 133.00 mm
